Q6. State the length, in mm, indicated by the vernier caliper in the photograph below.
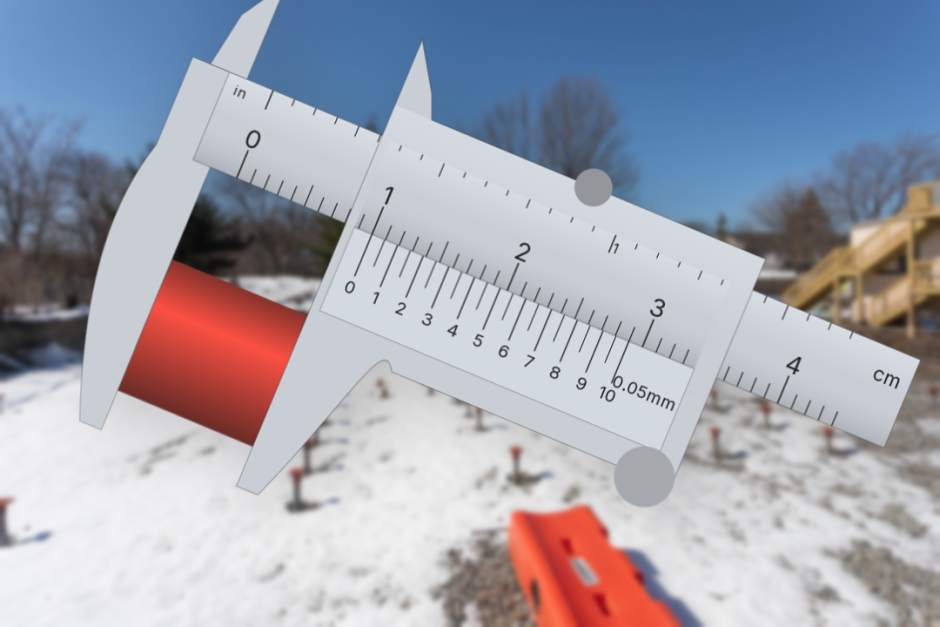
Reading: 10.0 mm
